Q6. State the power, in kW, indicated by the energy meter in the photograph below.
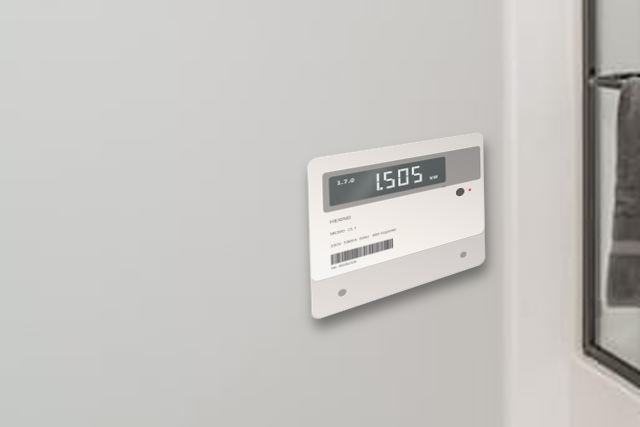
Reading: 1.505 kW
